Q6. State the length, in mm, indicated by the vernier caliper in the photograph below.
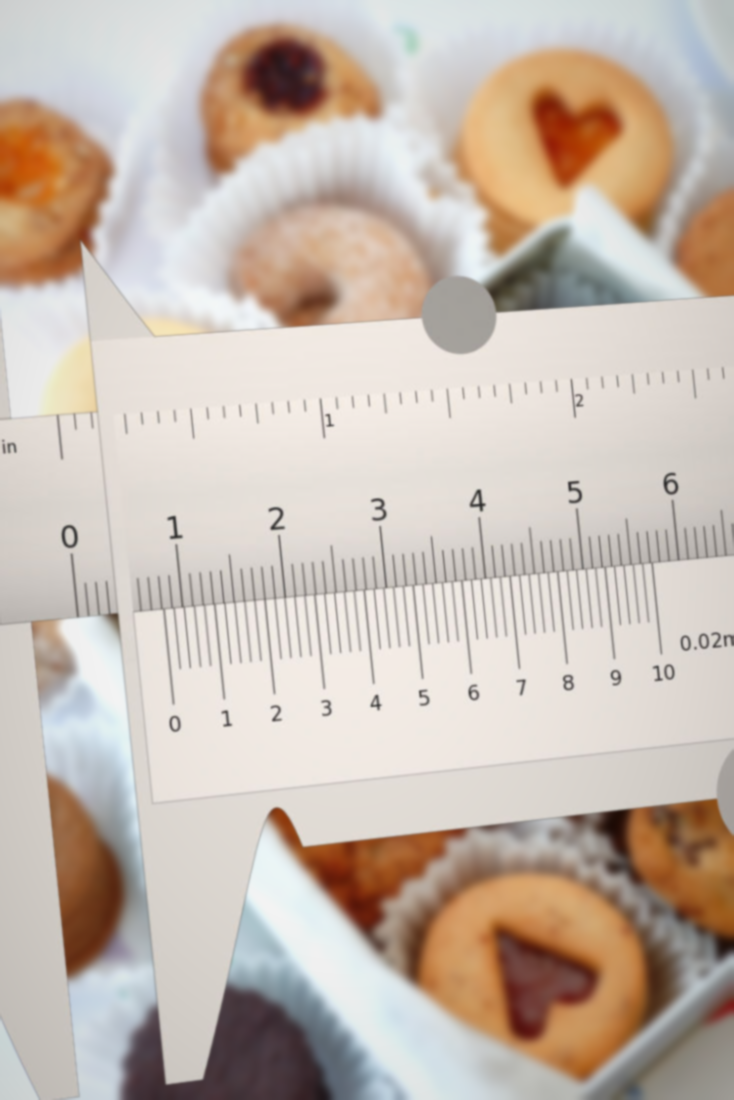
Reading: 8.2 mm
